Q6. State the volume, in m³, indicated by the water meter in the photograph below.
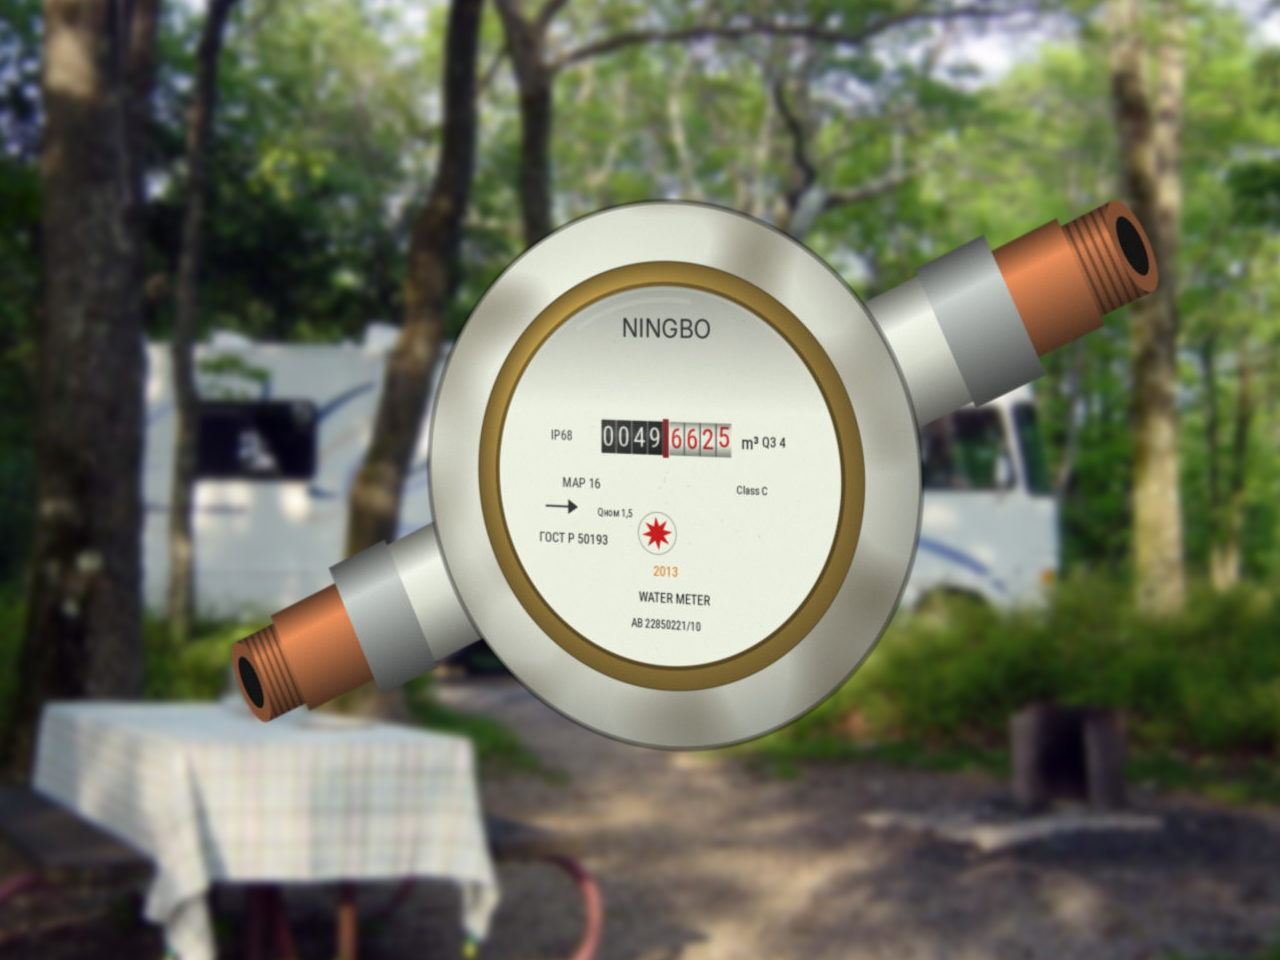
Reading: 49.6625 m³
